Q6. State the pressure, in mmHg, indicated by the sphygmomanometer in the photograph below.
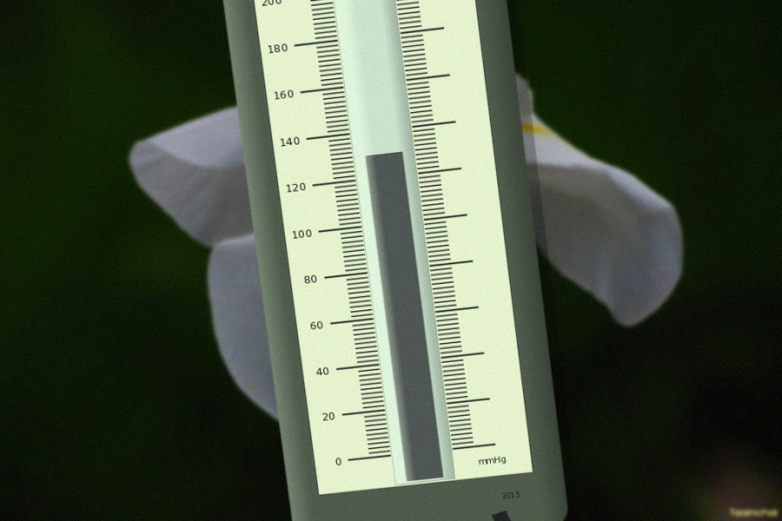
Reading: 130 mmHg
